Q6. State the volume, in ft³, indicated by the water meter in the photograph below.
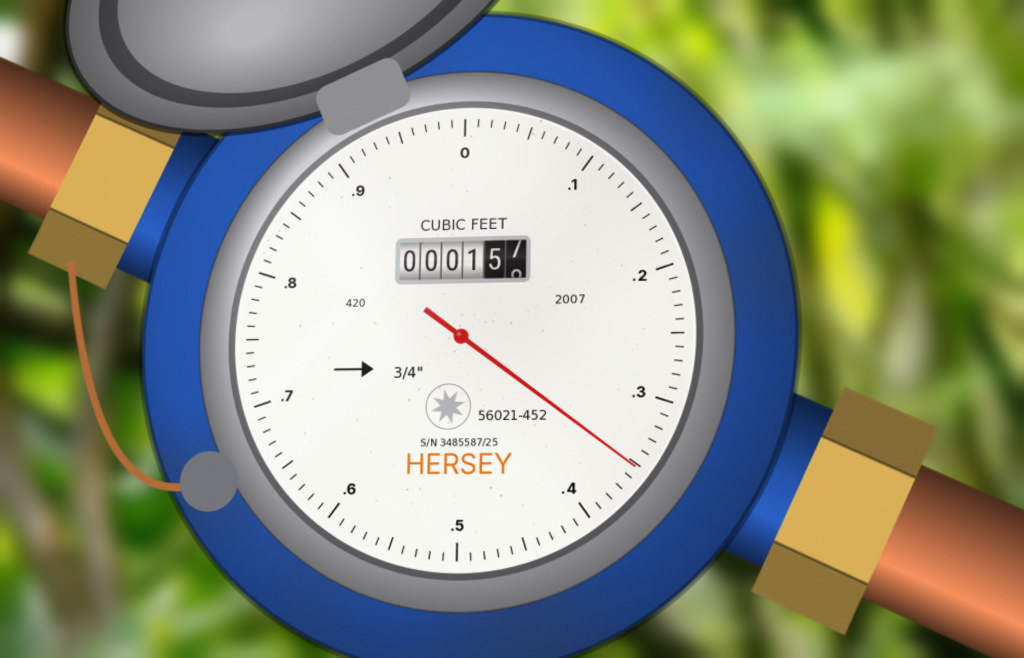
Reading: 157.35 ft³
